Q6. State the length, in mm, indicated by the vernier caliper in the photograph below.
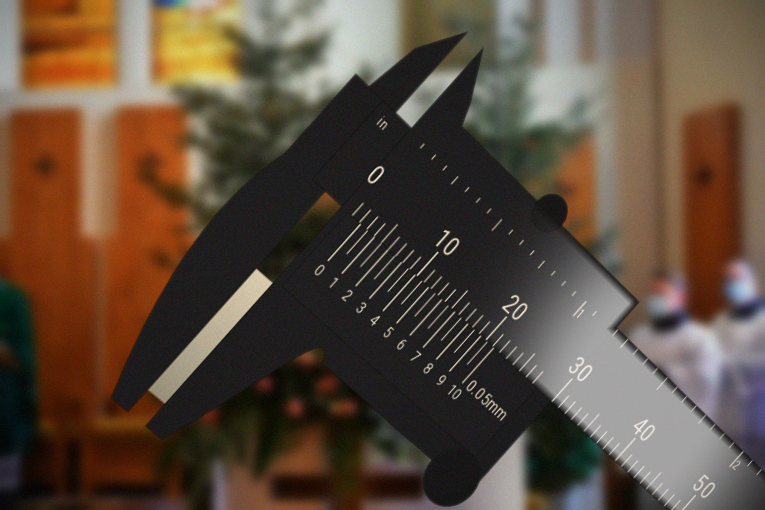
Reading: 2.2 mm
